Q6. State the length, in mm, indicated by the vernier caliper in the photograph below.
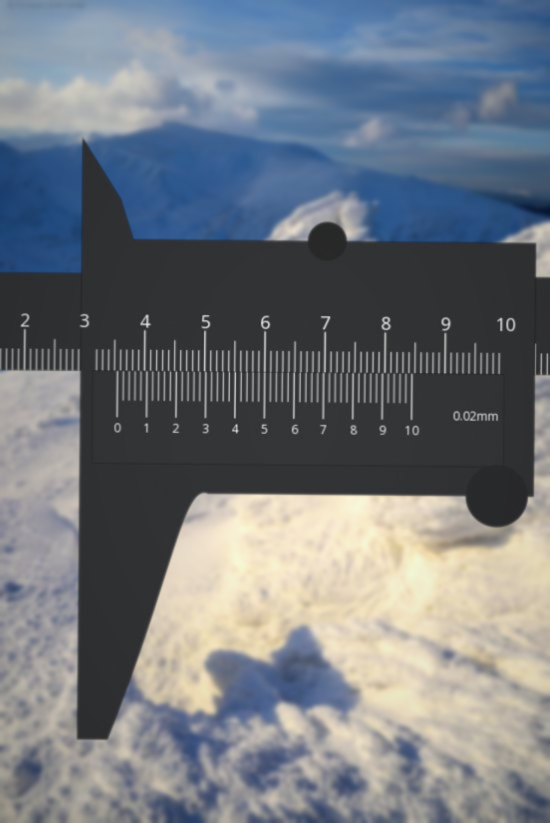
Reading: 35.5 mm
